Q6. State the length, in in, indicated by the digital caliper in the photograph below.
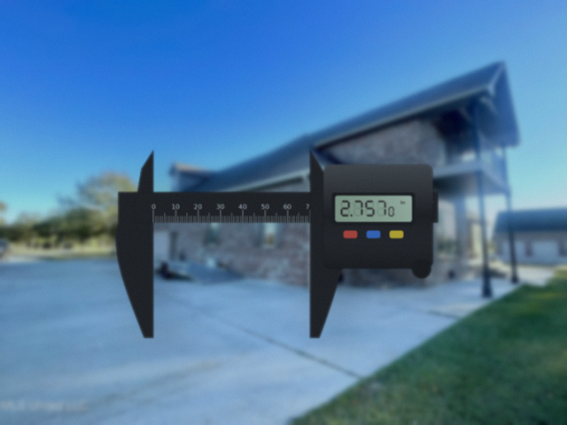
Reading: 2.7570 in
